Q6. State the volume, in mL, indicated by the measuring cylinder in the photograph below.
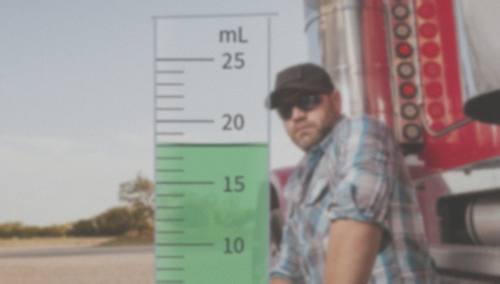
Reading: 18 mL
